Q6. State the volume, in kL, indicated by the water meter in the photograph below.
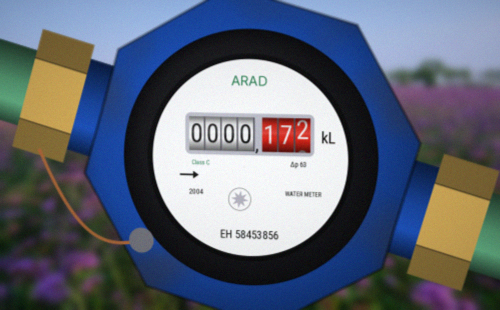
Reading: 0.172 kL
